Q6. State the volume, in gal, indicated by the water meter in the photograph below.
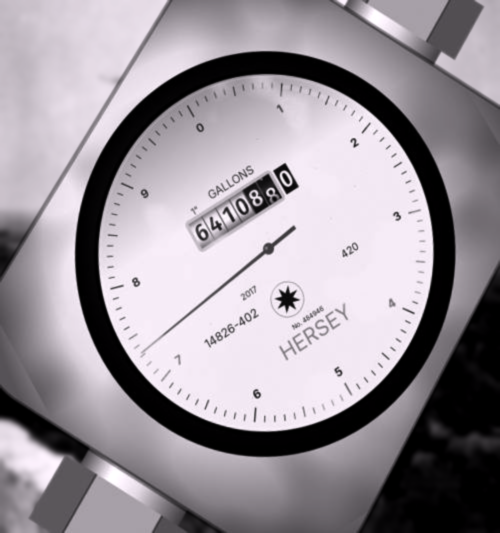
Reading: 6410877.3 gal
